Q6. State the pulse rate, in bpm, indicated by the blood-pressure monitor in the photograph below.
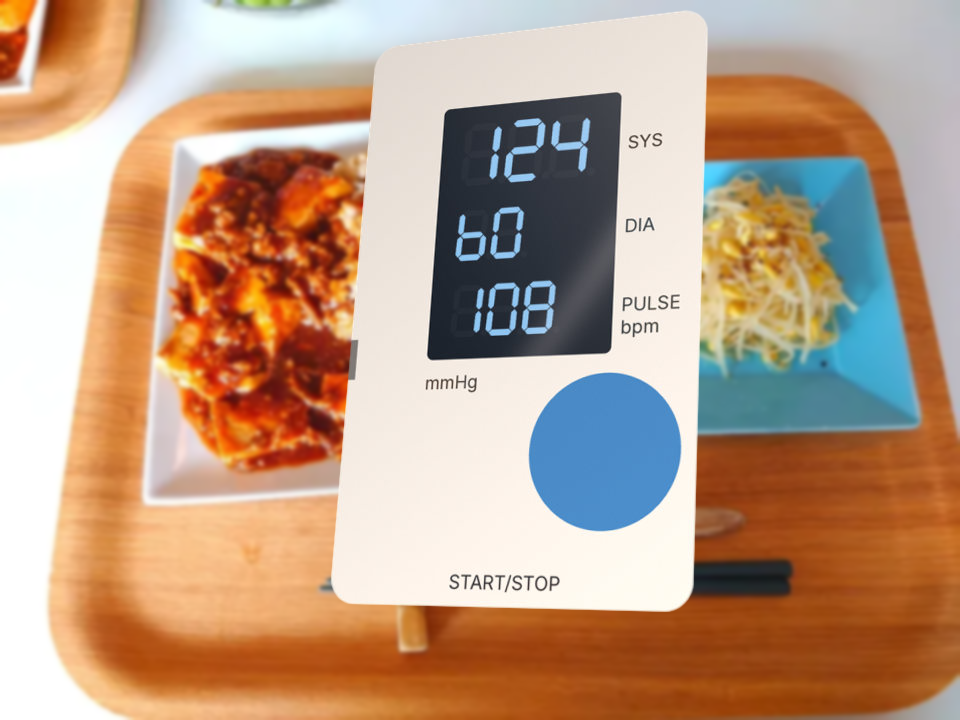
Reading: 108 bpm
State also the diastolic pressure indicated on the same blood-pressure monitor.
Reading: 60 mmHg
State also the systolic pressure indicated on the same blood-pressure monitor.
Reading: 124 mmHg
